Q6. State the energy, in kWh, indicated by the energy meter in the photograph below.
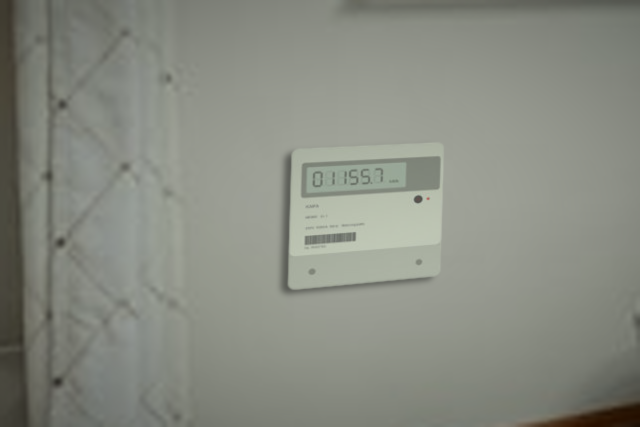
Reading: 1155.7 kWh
